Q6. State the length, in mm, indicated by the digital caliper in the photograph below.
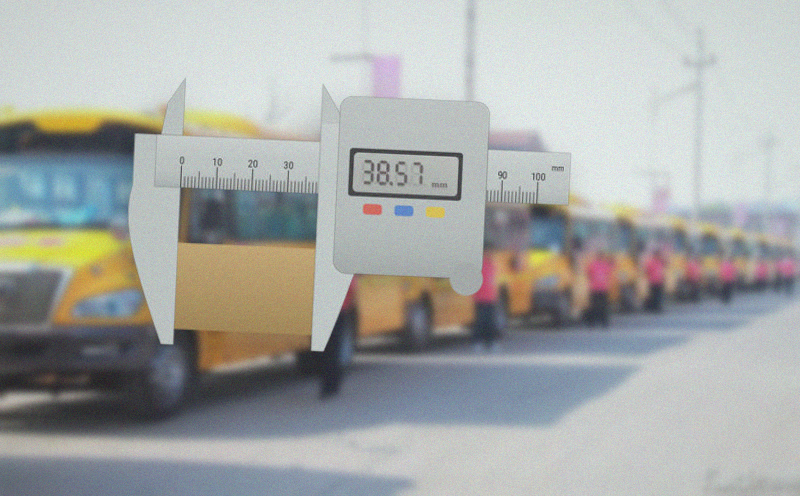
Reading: 38.57 mm
